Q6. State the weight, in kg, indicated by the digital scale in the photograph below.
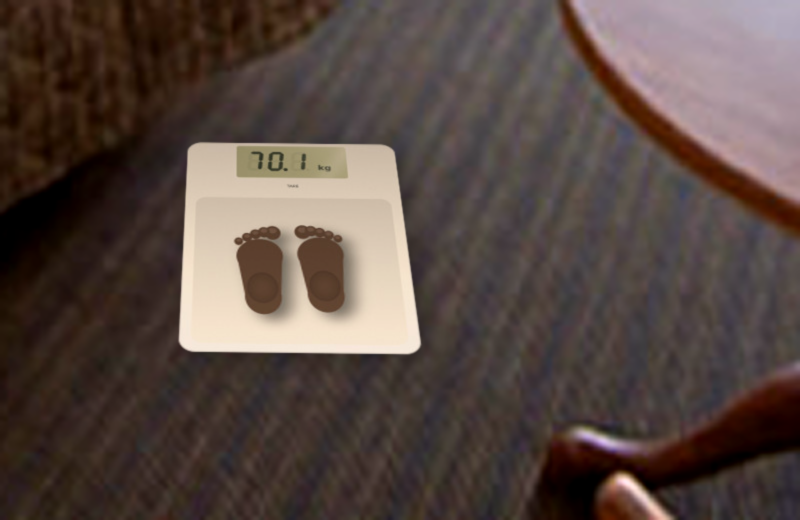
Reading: 70.1 kg
